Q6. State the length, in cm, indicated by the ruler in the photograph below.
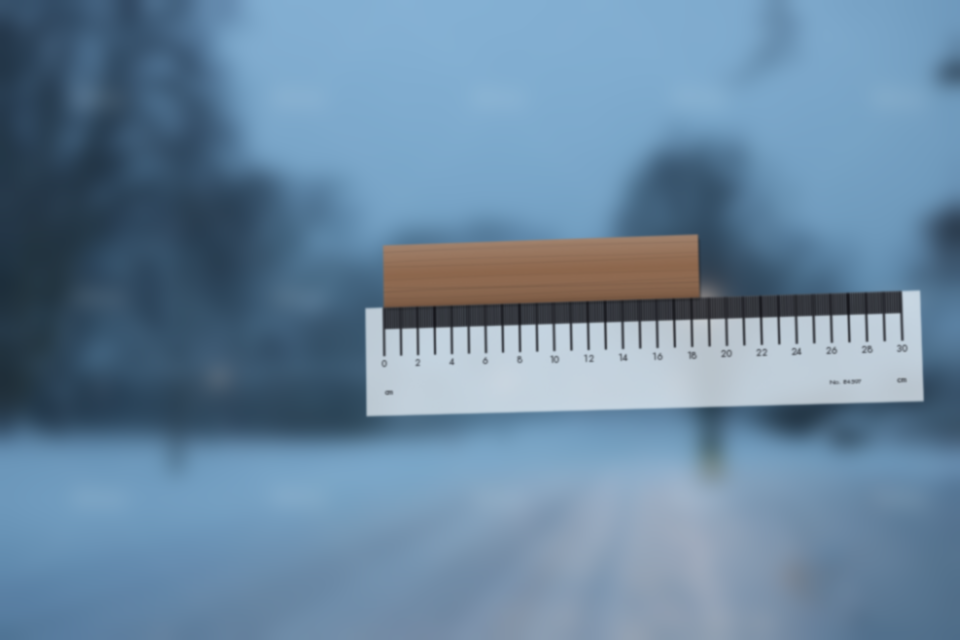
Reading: 18.5 cm
